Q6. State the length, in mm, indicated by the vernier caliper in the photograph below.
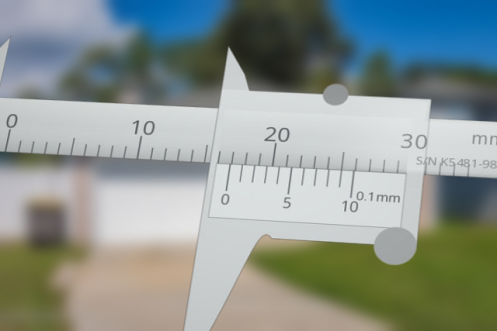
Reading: 16.9 mm
